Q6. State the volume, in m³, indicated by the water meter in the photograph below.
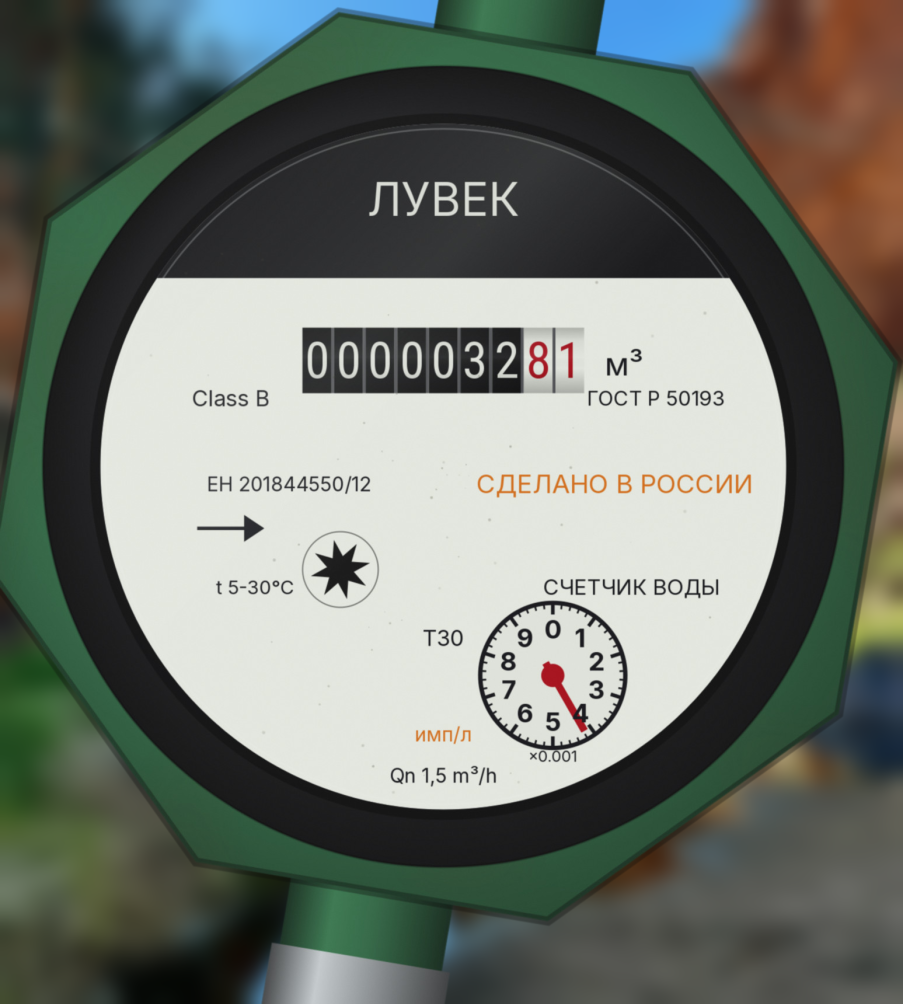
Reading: 32.814 m³
